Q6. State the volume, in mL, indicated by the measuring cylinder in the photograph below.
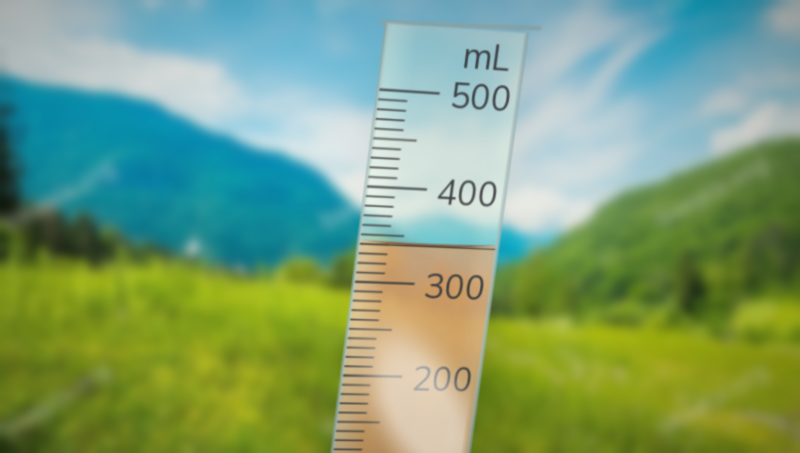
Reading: 340 mL
